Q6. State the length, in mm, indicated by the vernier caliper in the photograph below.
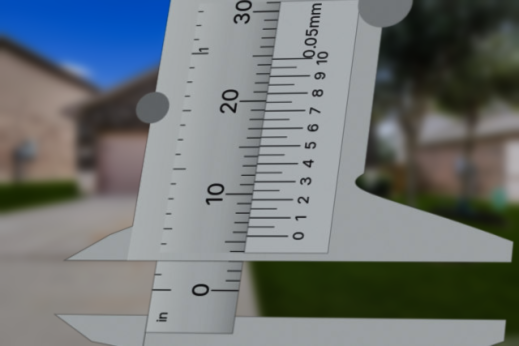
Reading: 5.6 mm
